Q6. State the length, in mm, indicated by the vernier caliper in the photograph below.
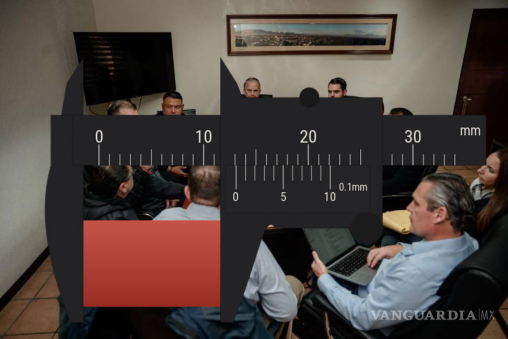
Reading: 13.1 mm
